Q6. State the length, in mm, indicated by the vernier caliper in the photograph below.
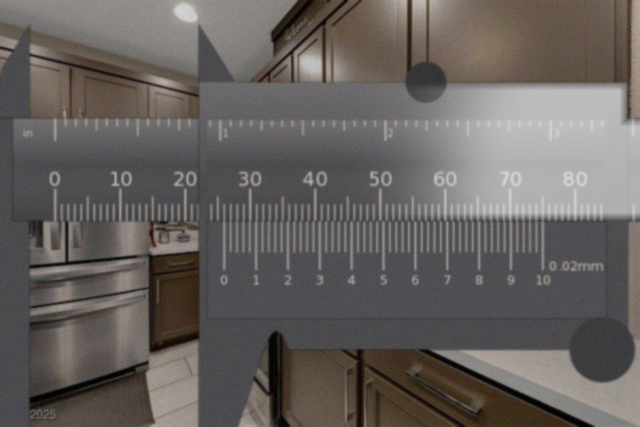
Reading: 26.0 mm
